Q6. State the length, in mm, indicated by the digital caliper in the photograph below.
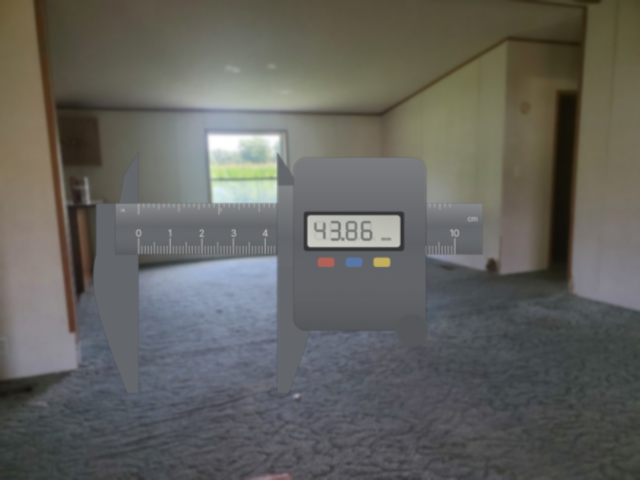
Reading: 43.86 mm
